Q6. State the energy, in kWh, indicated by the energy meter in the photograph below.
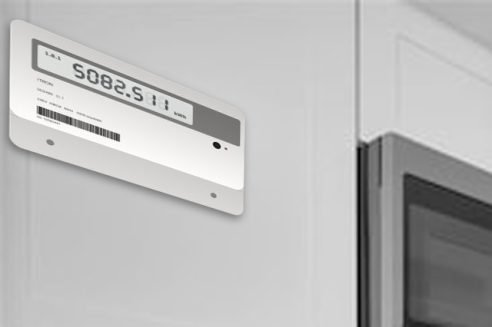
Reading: 5082.511 kWh
